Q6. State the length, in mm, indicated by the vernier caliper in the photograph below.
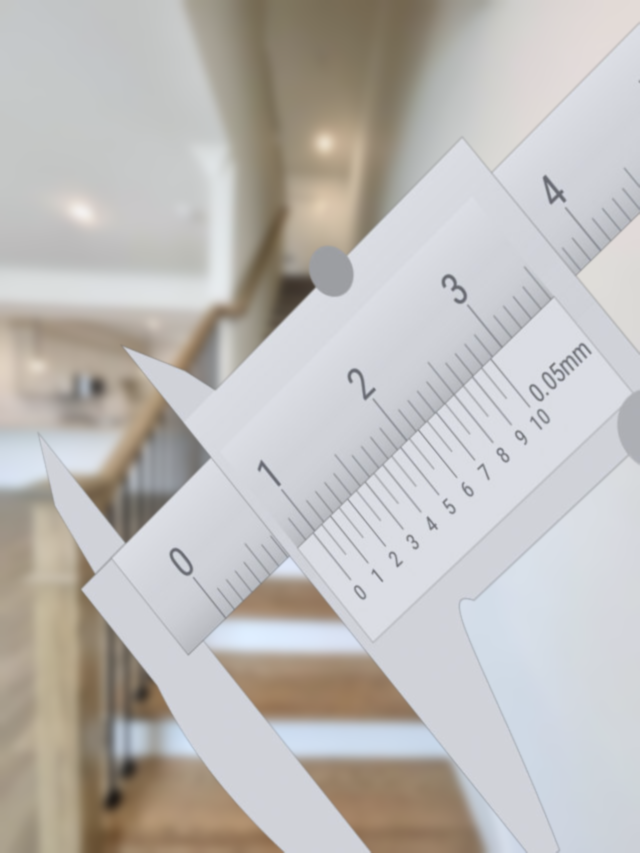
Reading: 9.8 mm
